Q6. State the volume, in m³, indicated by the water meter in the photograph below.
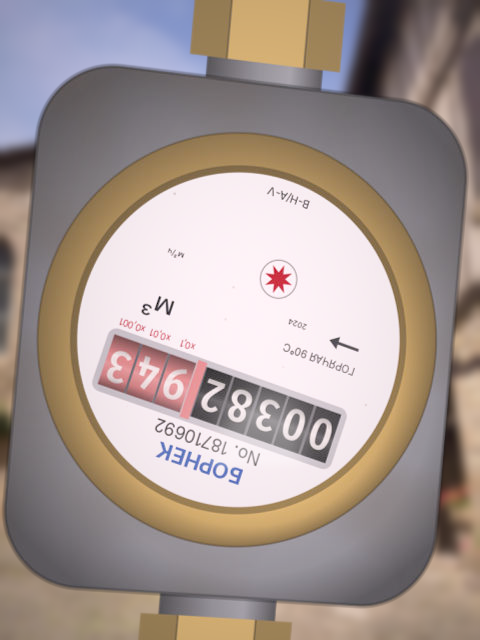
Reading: 382.943 m³
